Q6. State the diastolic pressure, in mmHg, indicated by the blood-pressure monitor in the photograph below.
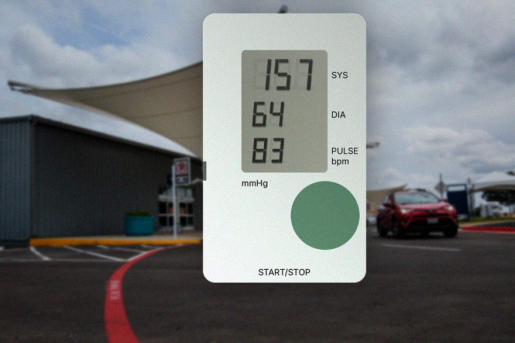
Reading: 64 mmHg
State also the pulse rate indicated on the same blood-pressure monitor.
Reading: 83 bpm
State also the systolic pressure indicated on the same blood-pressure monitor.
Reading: 157 mmHg
